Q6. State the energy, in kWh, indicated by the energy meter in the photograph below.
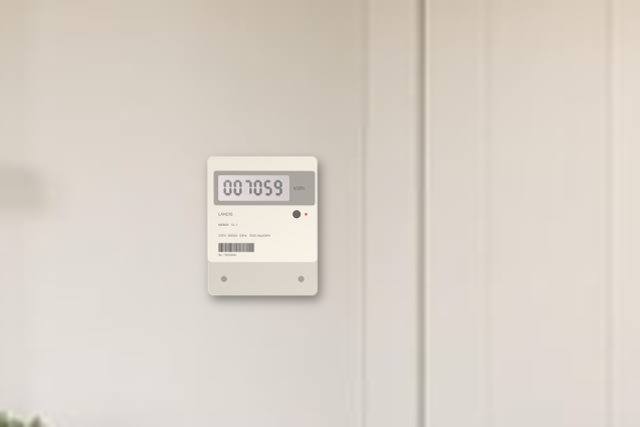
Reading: 7059 kWh
